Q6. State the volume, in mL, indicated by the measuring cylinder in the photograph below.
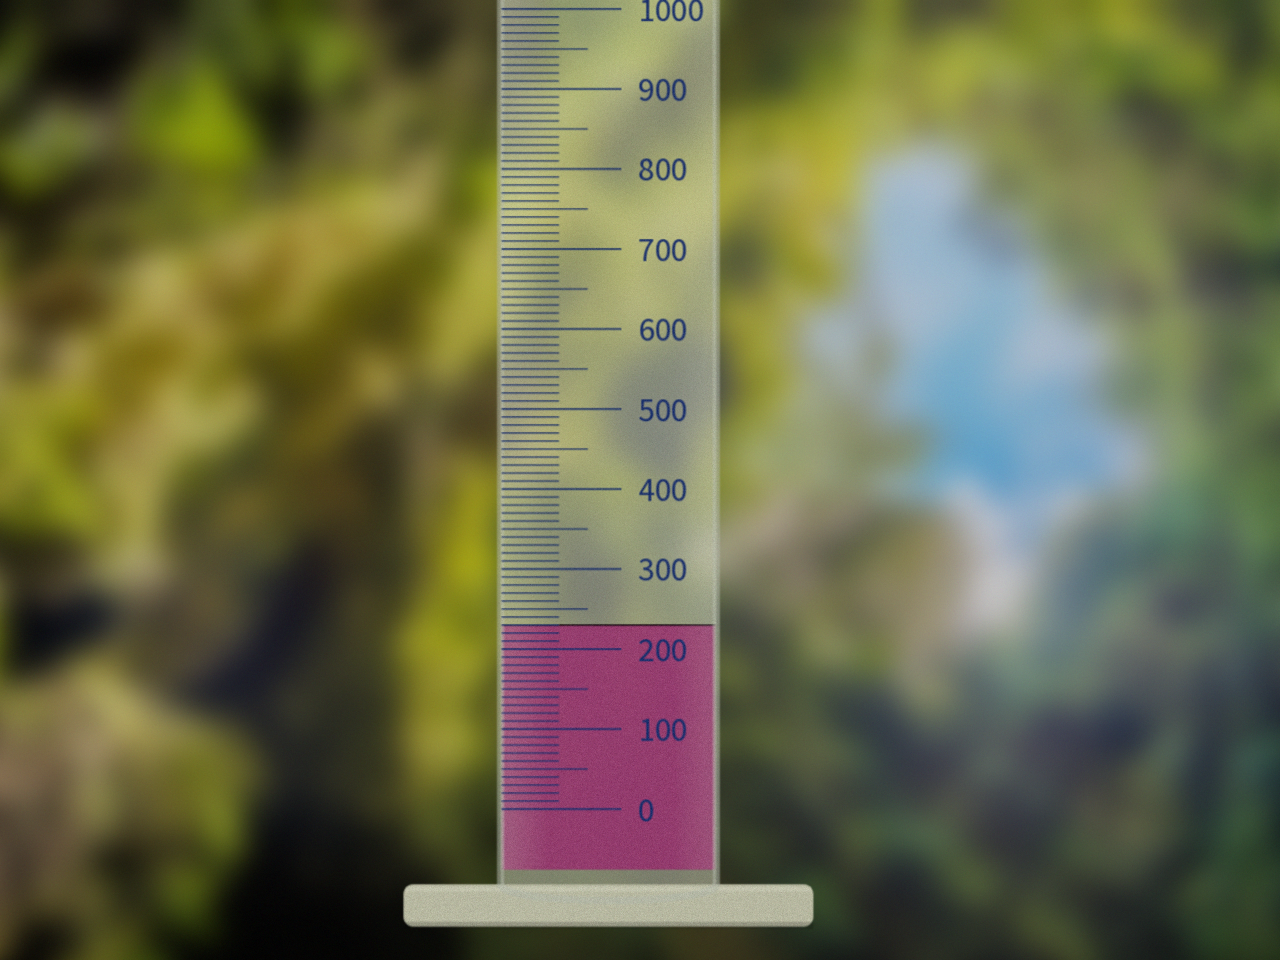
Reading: 230 mL
